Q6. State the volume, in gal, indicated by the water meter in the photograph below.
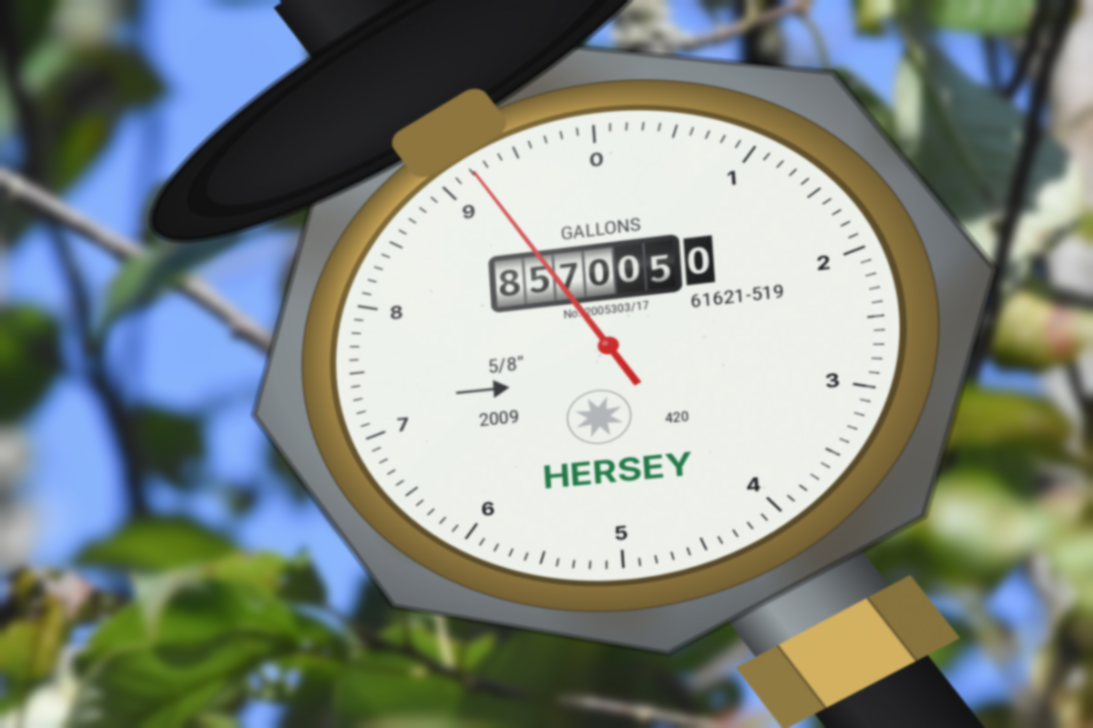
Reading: 8570049.2 gal
